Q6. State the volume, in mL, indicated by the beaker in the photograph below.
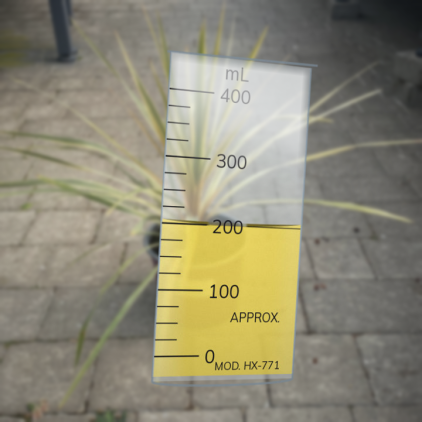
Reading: 200 mL
